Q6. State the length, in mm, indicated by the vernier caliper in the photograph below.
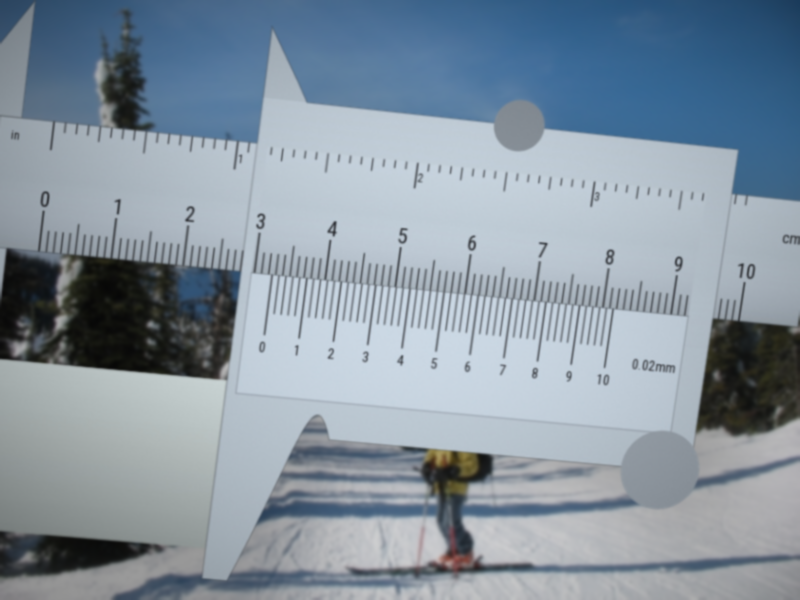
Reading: 32.5 mm
